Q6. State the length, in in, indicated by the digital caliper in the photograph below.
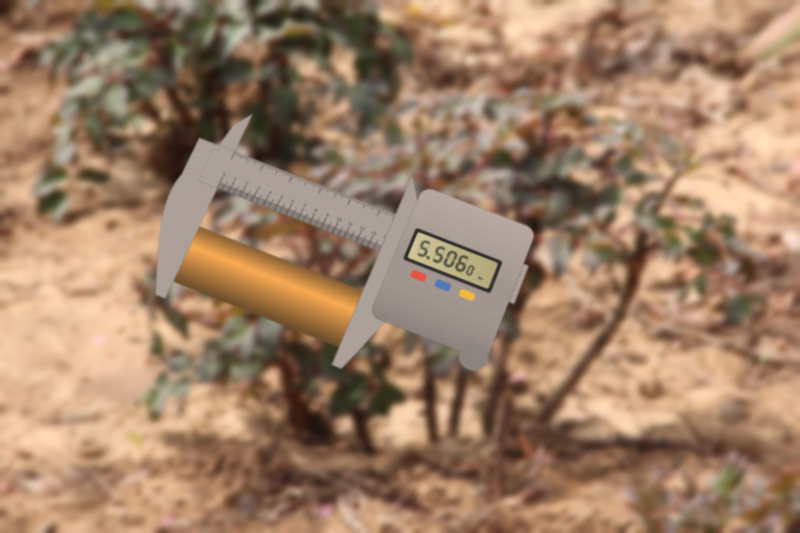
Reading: 5.5060 in
